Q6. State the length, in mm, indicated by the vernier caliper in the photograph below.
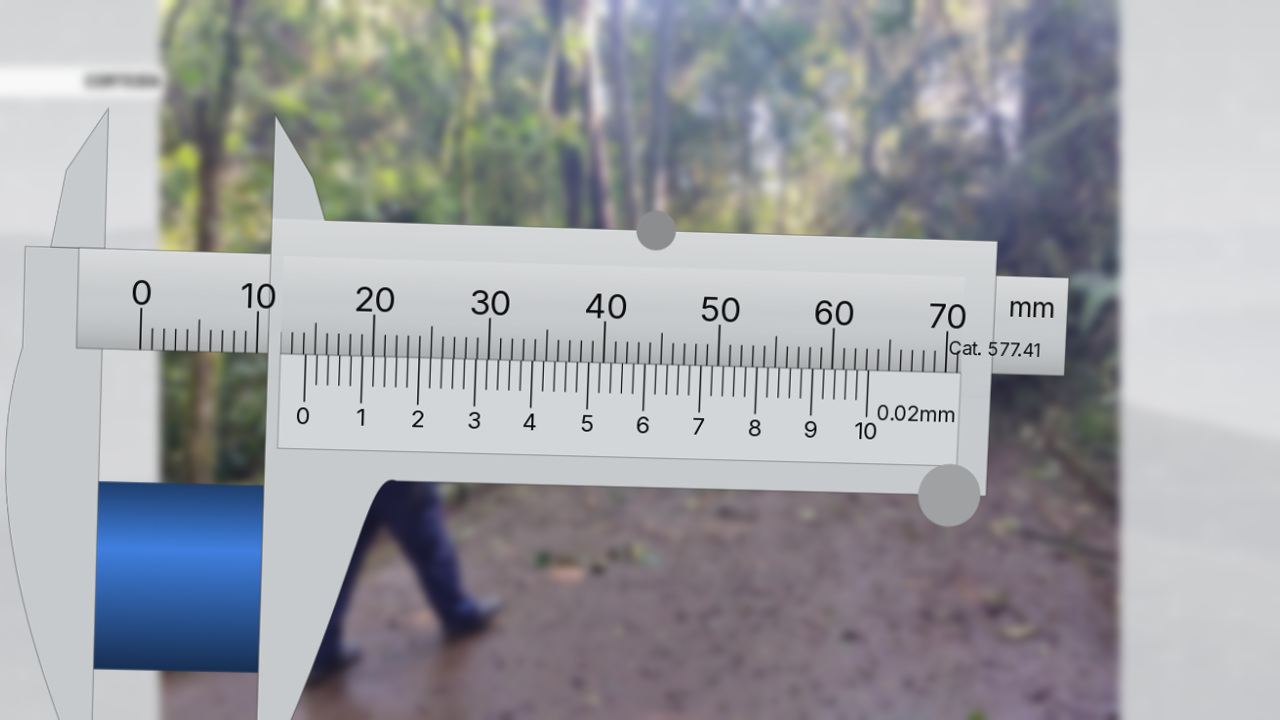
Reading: 14.2 mm
